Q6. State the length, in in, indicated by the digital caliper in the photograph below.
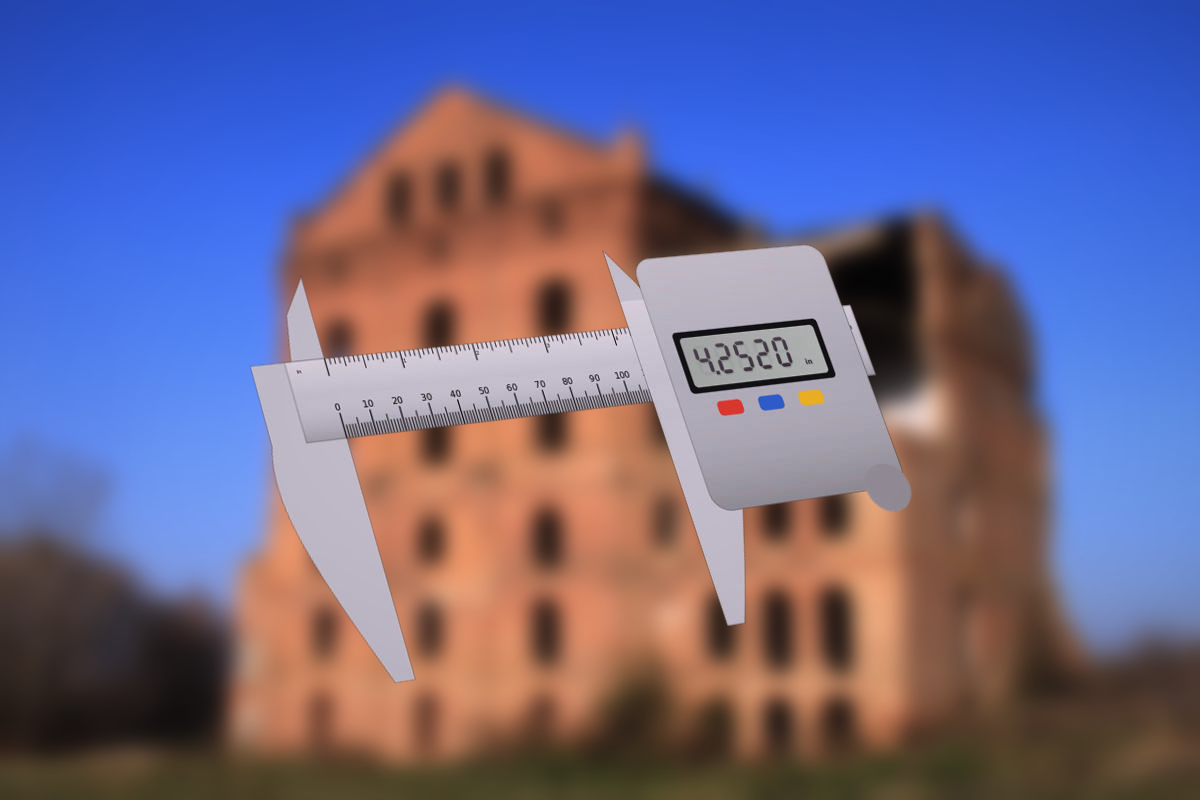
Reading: 4.2520 in
